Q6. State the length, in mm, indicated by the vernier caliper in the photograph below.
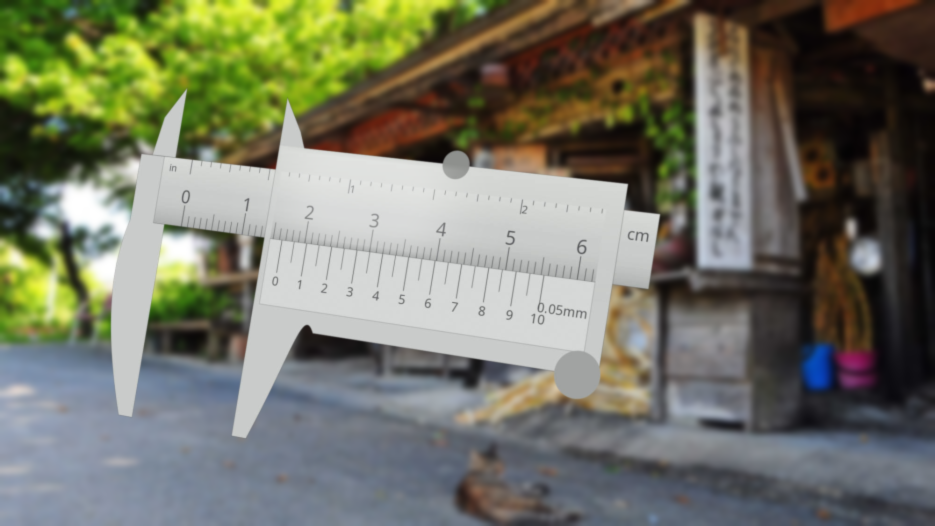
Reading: 16.4 mm
